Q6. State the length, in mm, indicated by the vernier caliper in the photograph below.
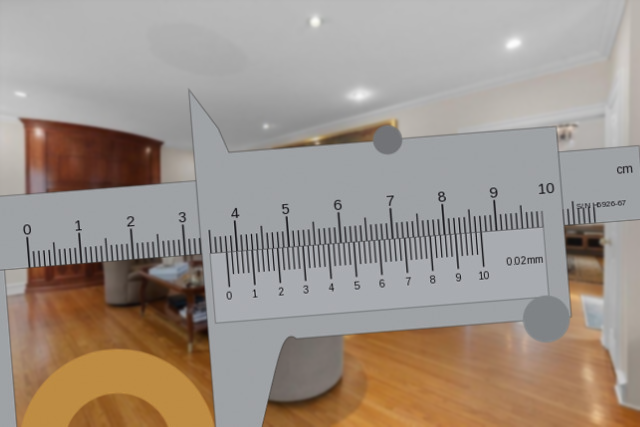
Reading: 38.0 mm
